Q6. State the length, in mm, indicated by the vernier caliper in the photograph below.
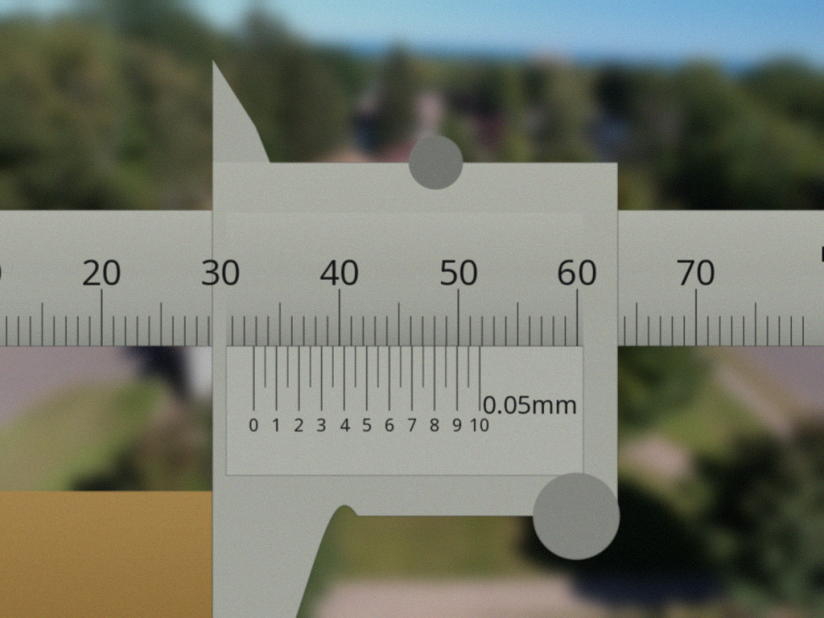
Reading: 32.8 mm
